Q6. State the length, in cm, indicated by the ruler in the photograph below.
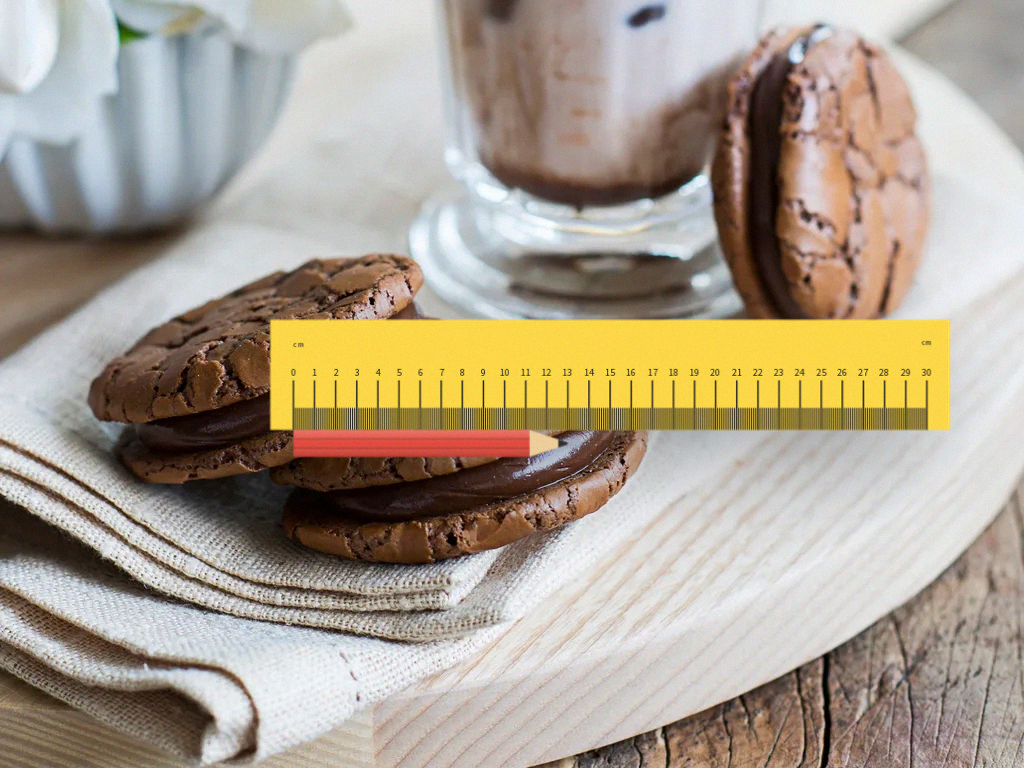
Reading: 13 cm
